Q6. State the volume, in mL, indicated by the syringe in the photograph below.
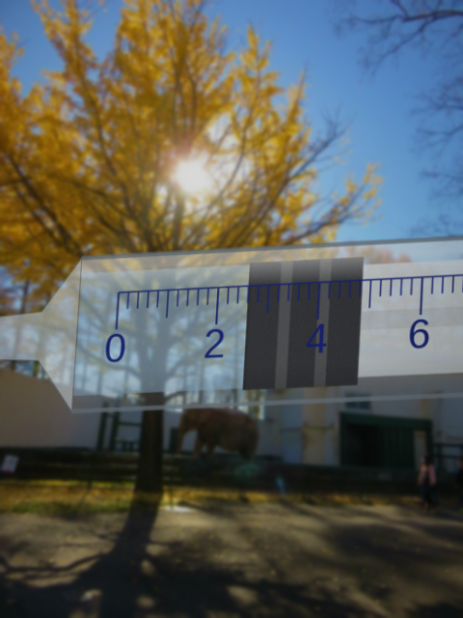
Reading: 2.6 mL
